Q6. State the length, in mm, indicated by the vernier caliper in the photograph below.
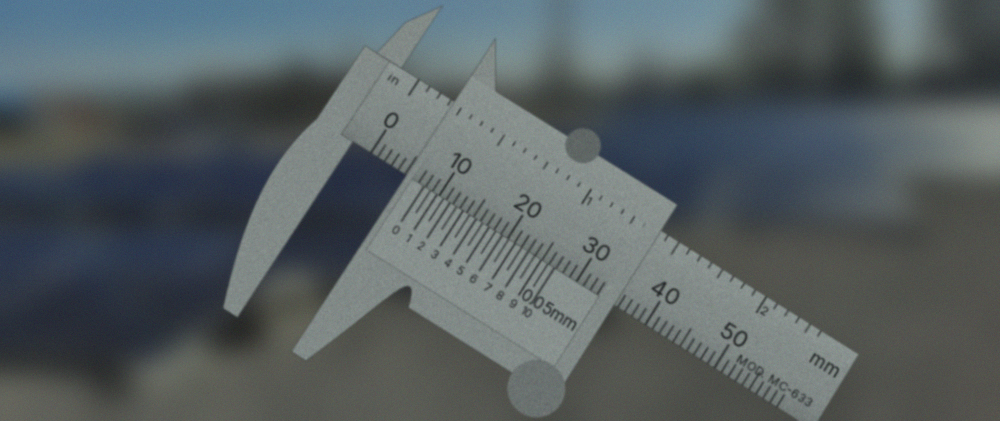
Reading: 7.8 mm
